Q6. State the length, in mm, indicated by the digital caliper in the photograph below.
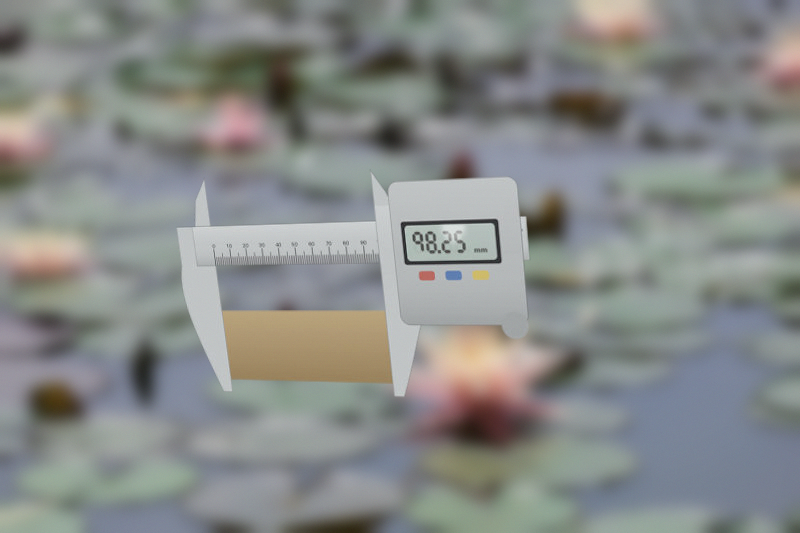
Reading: 98.25 mm
